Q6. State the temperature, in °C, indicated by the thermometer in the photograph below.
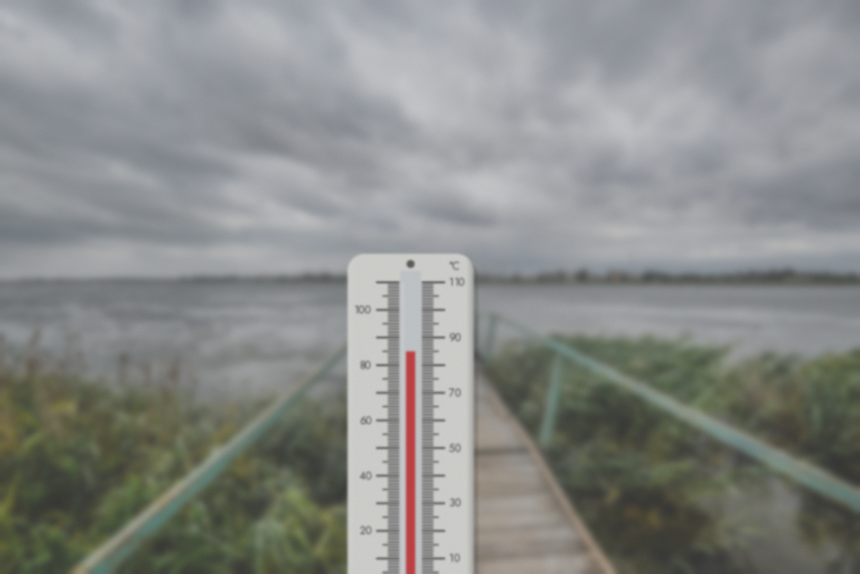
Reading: 85 °C
